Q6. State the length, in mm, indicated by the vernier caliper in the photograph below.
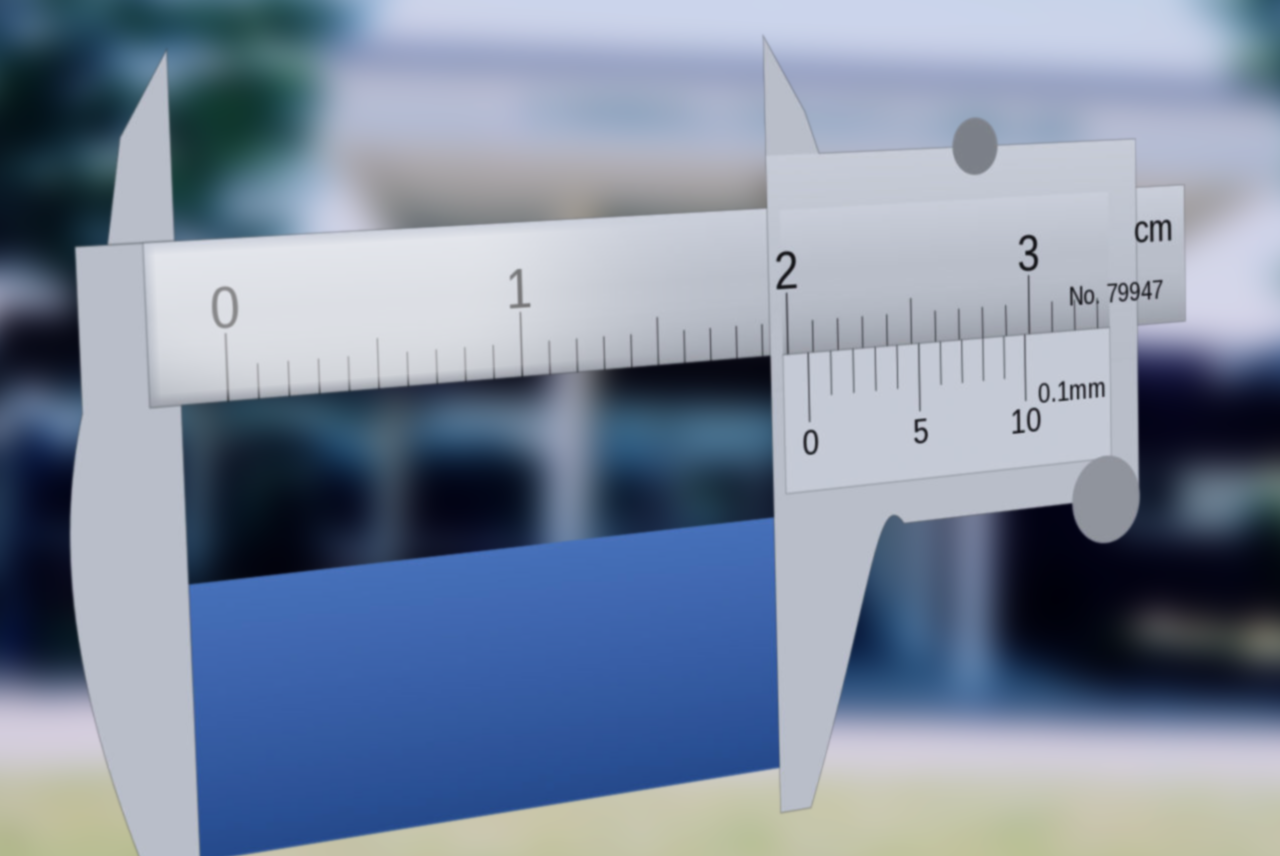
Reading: 20.8 mm
